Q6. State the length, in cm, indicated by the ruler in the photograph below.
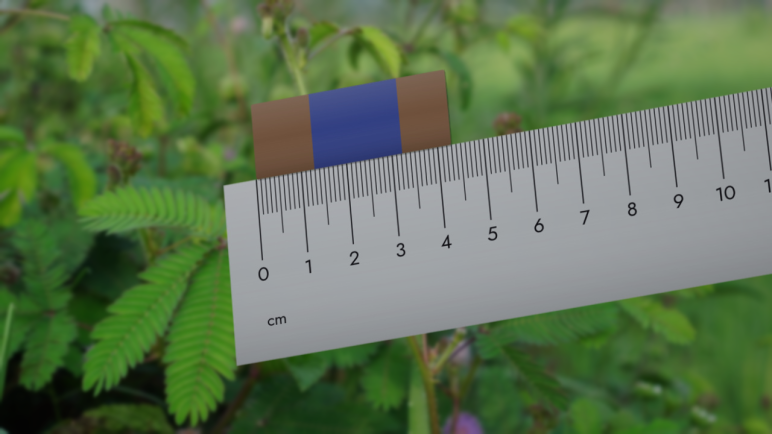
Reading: 4.3 cm
